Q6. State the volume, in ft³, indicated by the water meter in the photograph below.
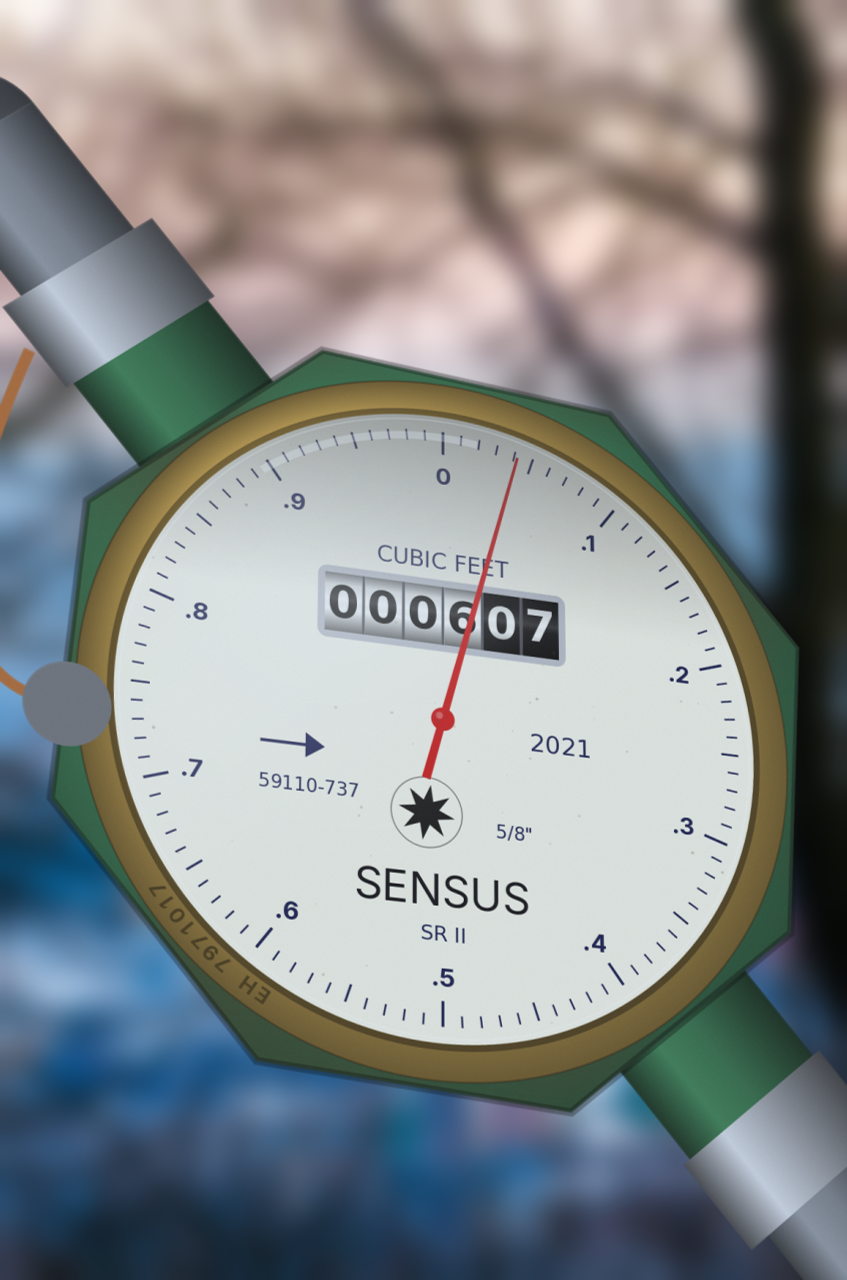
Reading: 607.04 ft³
